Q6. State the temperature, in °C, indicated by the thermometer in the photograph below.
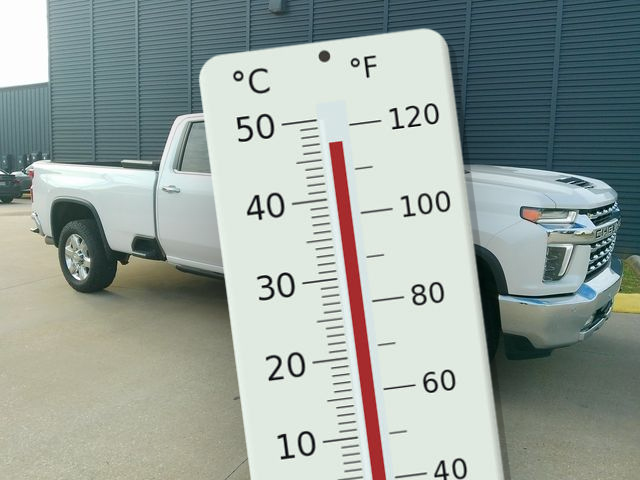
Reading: 47 °C
